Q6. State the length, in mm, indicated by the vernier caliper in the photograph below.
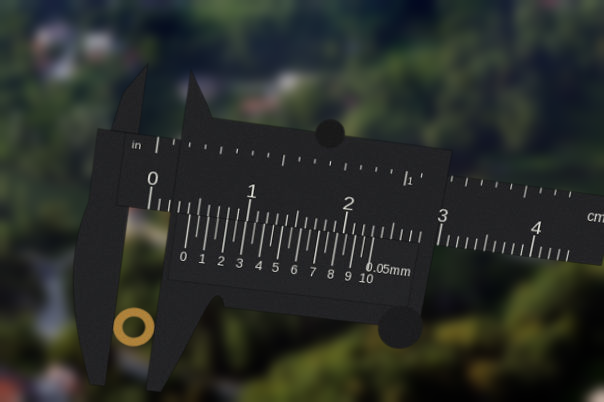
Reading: 4.2 mm
